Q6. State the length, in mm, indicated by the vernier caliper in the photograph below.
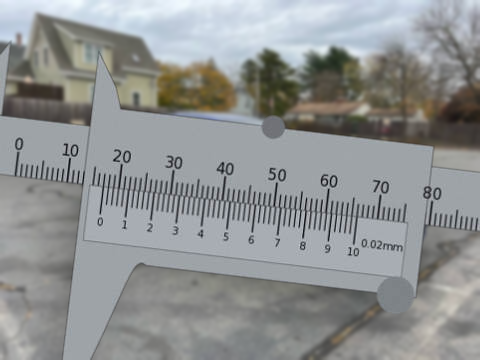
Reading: 17.0 mm
